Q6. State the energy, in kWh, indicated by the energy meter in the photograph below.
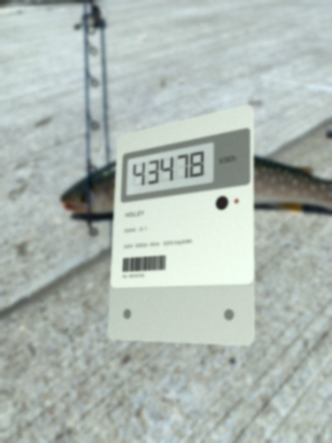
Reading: 43478 kWh
